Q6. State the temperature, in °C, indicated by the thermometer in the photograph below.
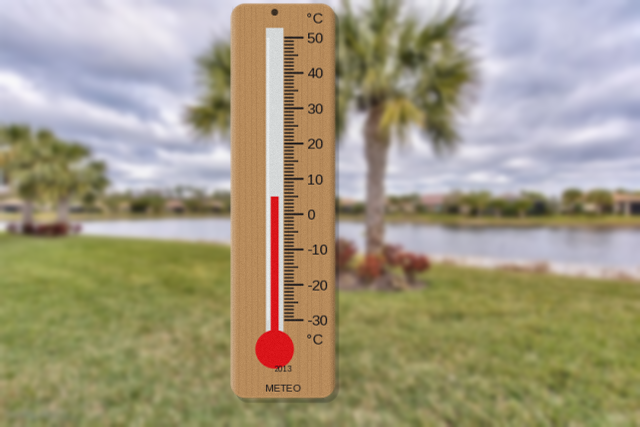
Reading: 5 °C
